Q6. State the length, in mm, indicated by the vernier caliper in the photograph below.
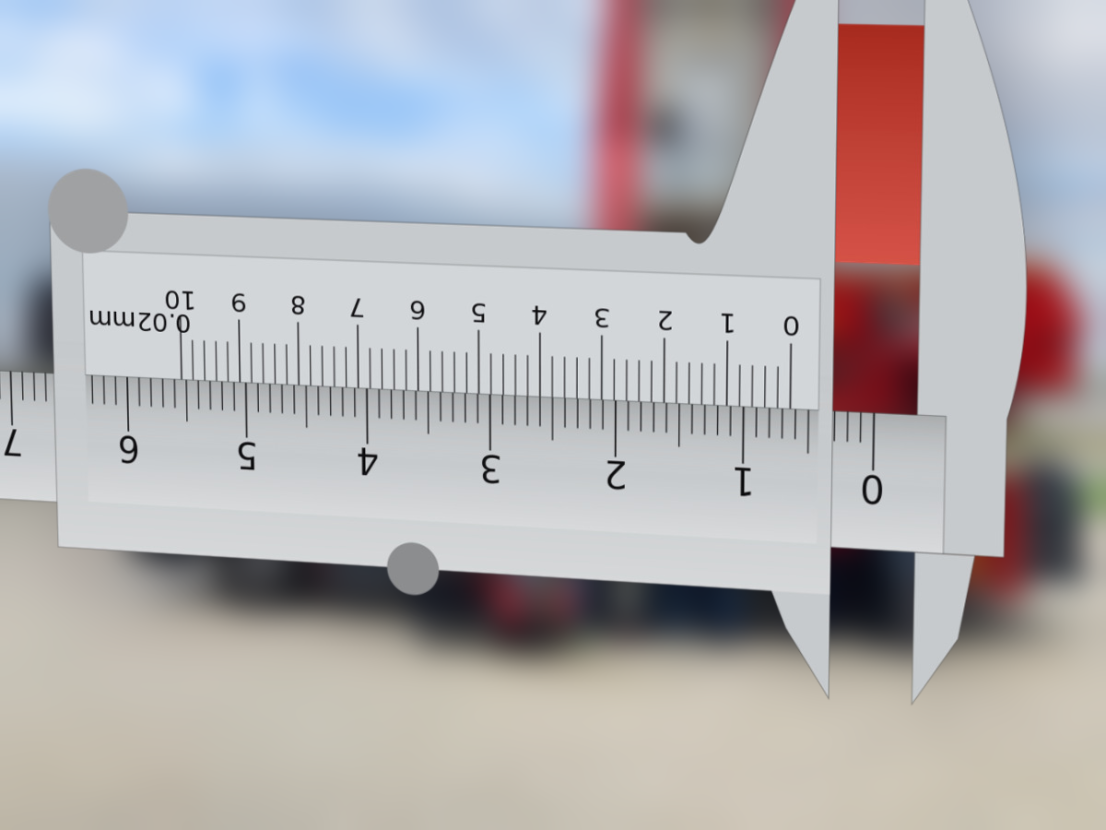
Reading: 6.4 mm
